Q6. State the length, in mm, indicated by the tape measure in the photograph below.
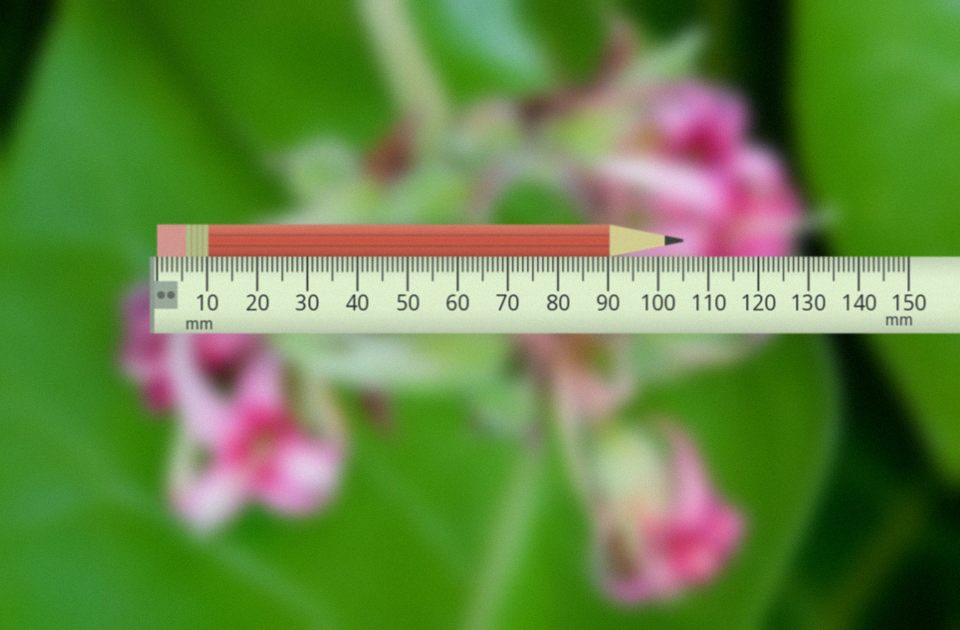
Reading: 105 mm
